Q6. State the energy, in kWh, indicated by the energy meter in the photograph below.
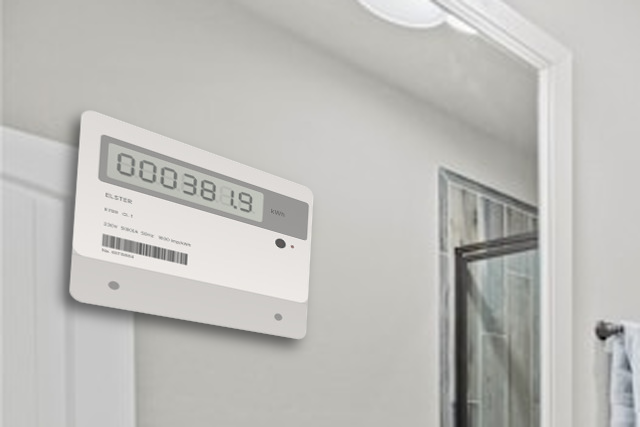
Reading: 381.9 kWh
